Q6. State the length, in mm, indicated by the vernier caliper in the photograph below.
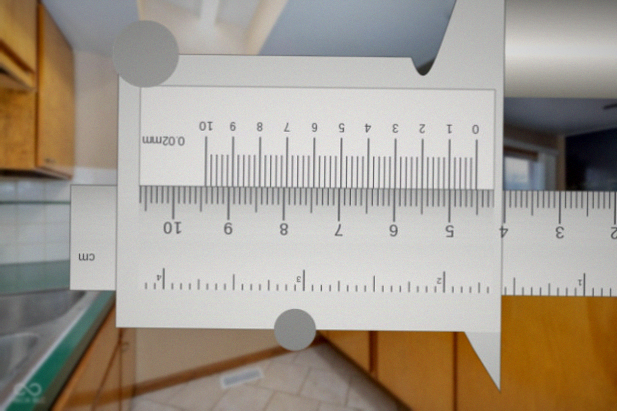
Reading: 45.2 mm
